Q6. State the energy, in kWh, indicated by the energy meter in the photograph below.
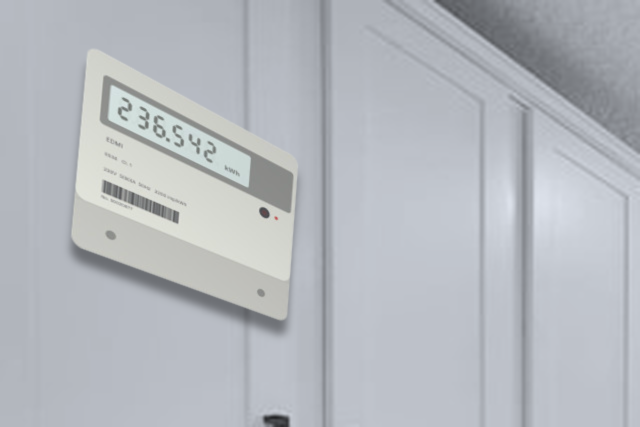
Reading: 236.542 kWh
